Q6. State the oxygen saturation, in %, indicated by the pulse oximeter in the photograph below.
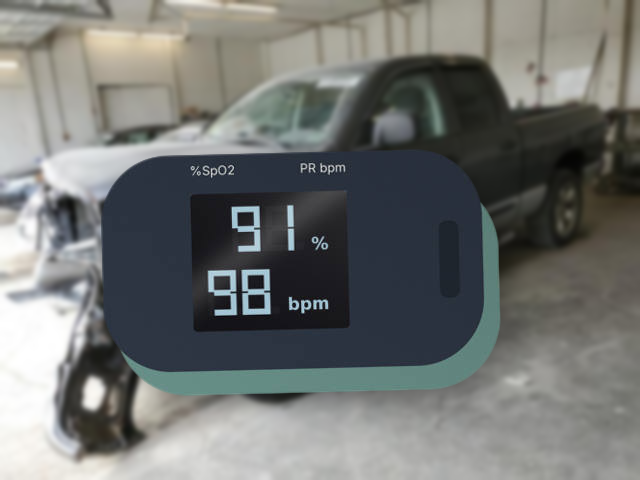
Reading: 91 %
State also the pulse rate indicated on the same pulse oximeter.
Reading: 98 bpm
